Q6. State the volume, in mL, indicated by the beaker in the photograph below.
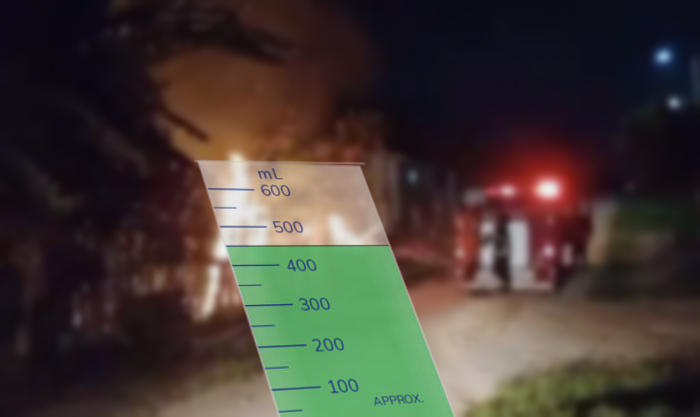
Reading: 450 mL
